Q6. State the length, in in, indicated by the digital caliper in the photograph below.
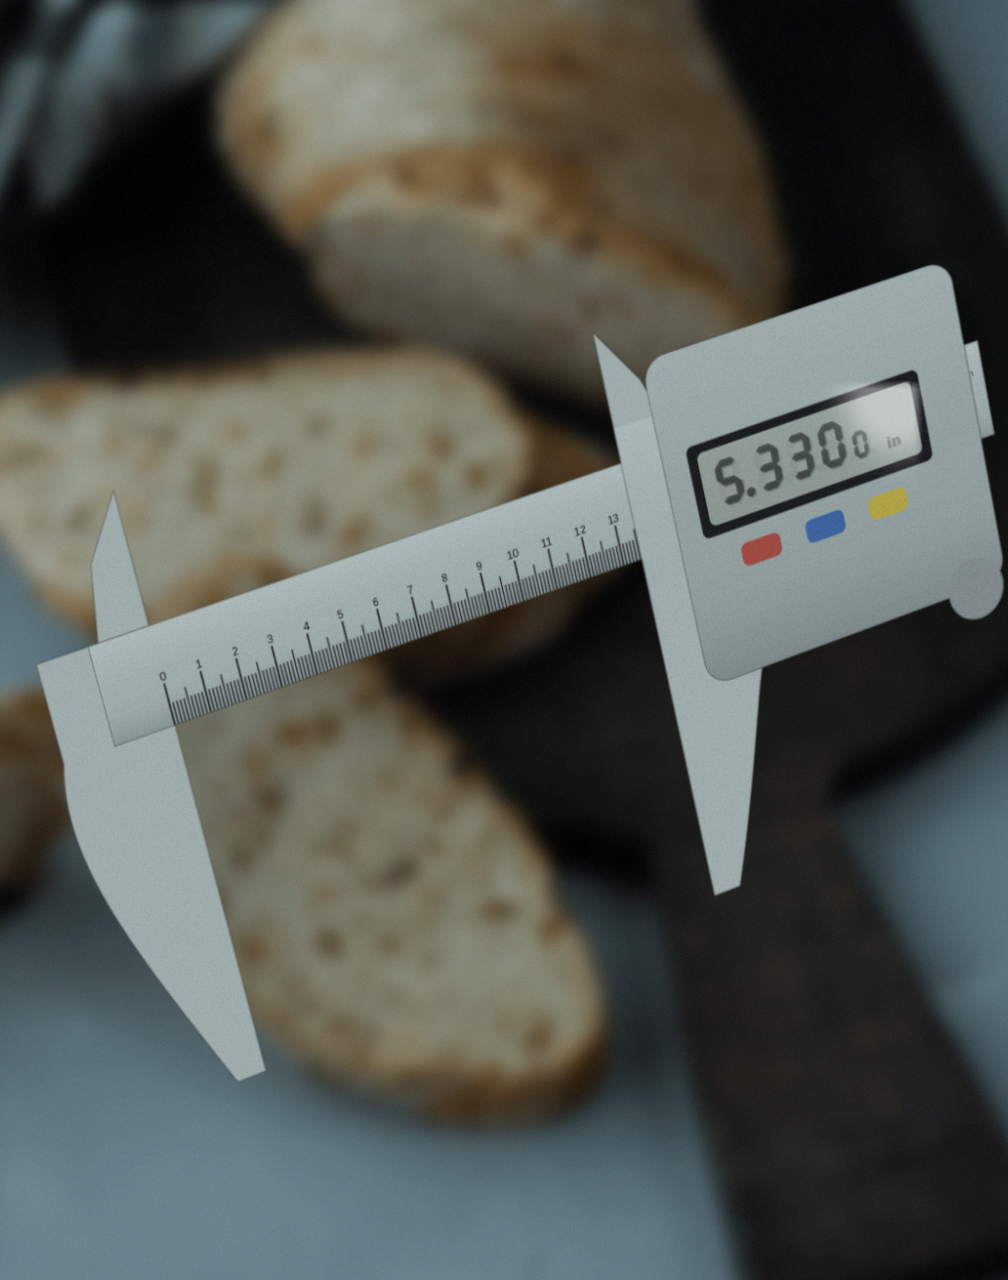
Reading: 5.3300 in
